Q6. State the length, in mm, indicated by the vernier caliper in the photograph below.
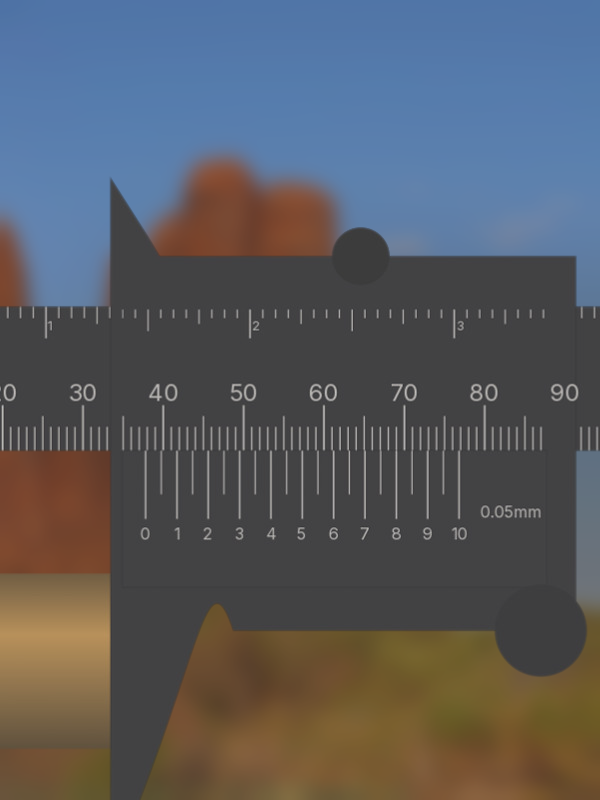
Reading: 37.8 mm
